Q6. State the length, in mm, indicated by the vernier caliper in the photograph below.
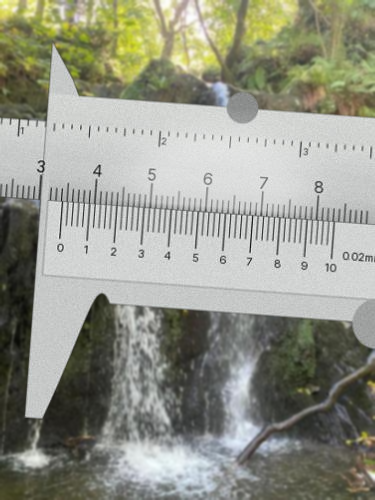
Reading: 34.2 mm
